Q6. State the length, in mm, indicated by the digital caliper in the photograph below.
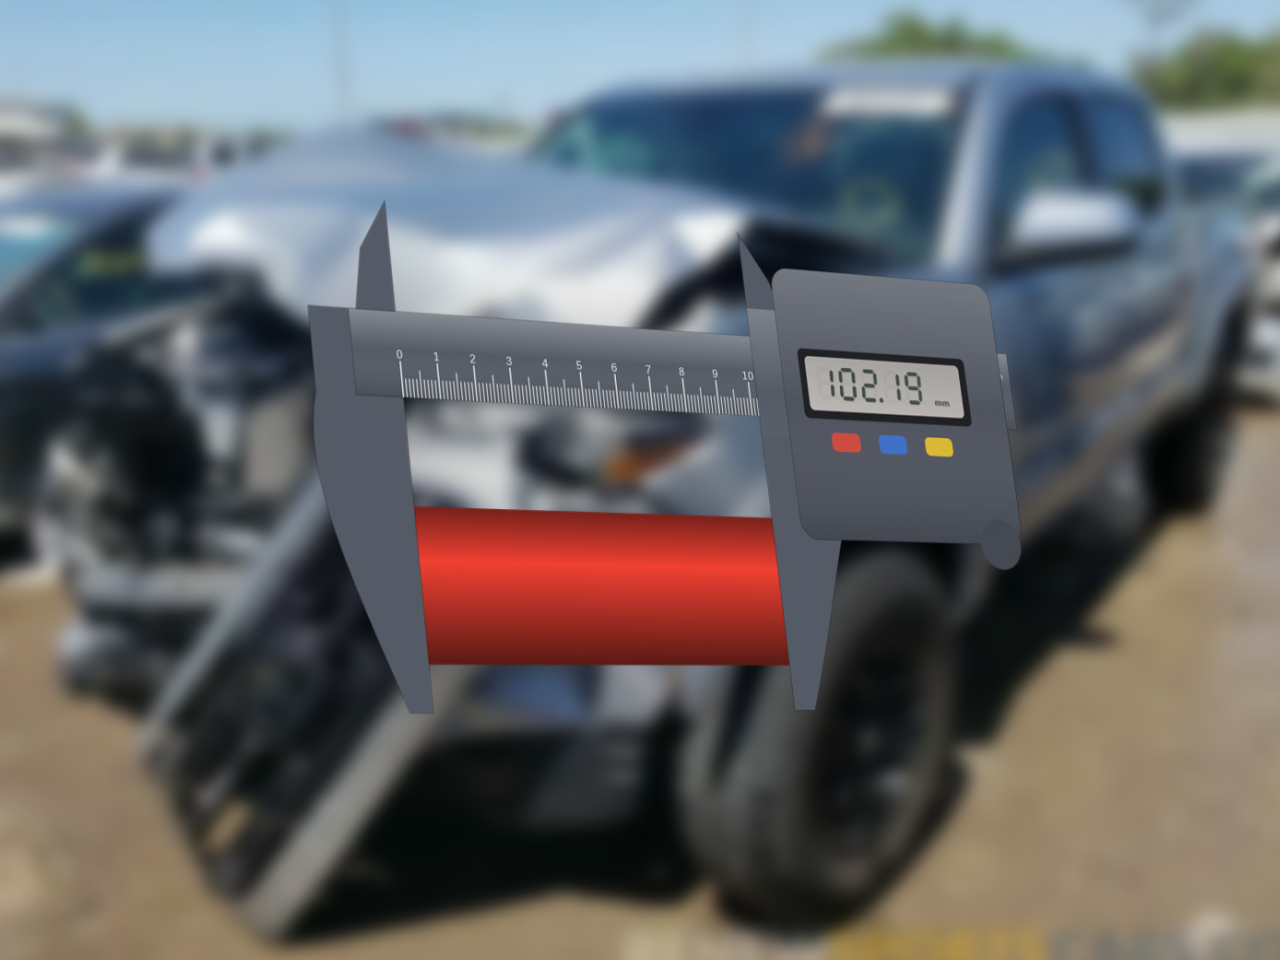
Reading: 102.19 mm
